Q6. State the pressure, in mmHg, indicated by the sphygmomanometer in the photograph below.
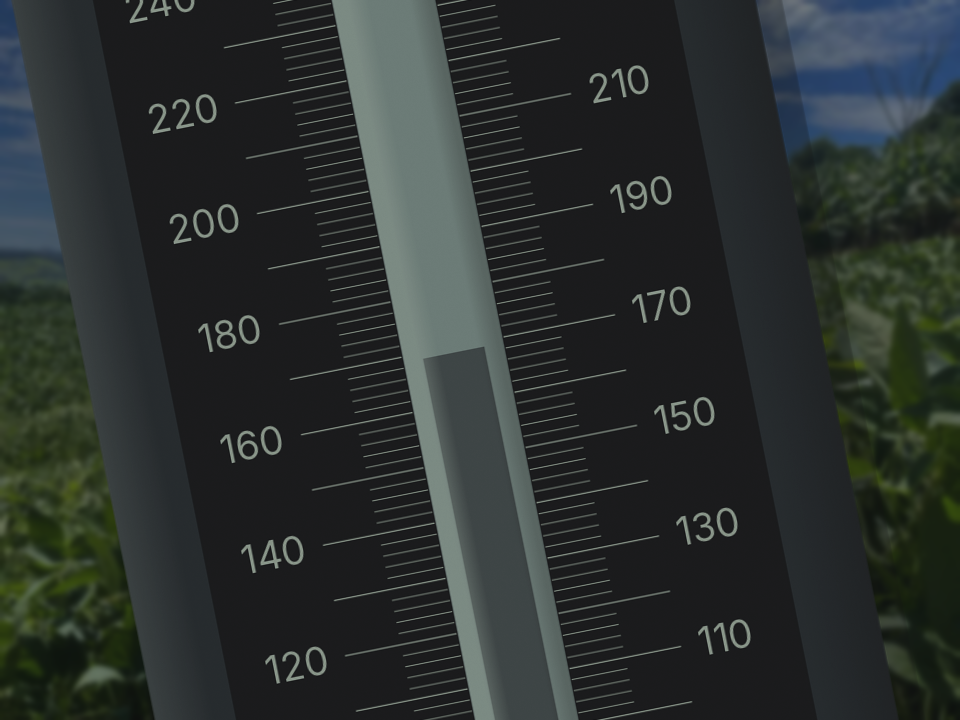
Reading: 169 mmHg
